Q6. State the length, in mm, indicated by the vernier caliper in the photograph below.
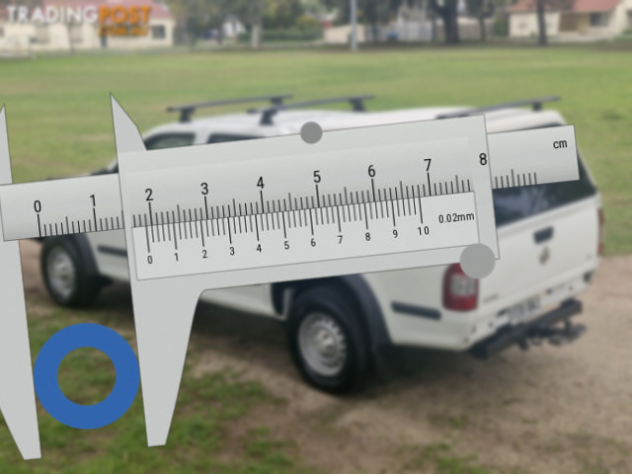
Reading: 19.0 mm
